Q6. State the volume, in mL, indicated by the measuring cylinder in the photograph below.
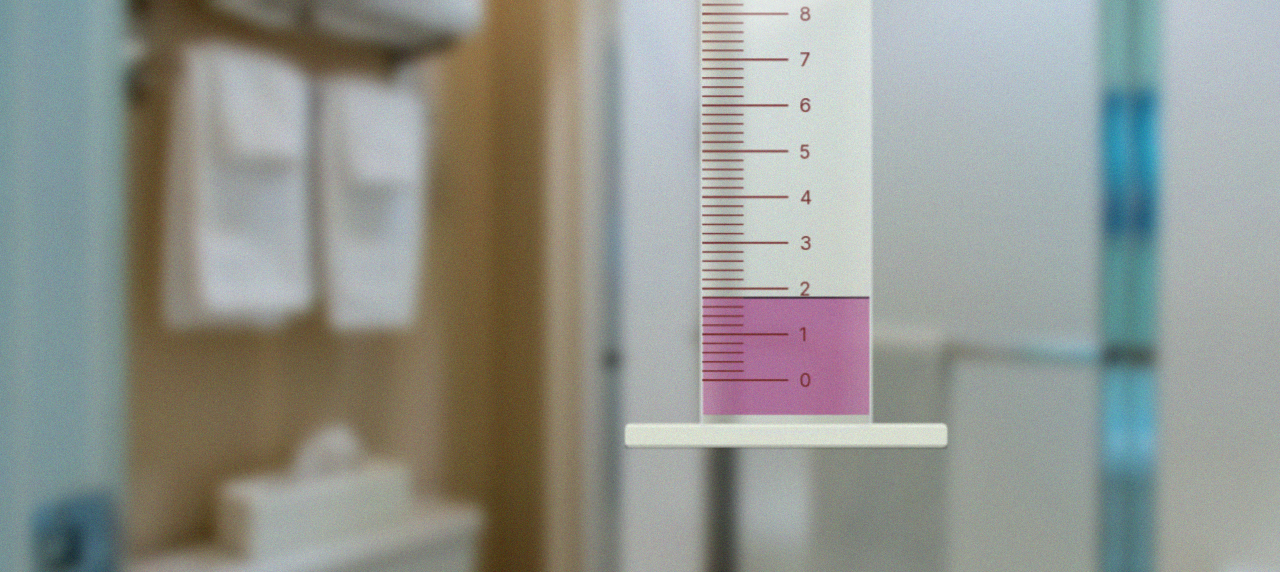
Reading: 1.8 mL
